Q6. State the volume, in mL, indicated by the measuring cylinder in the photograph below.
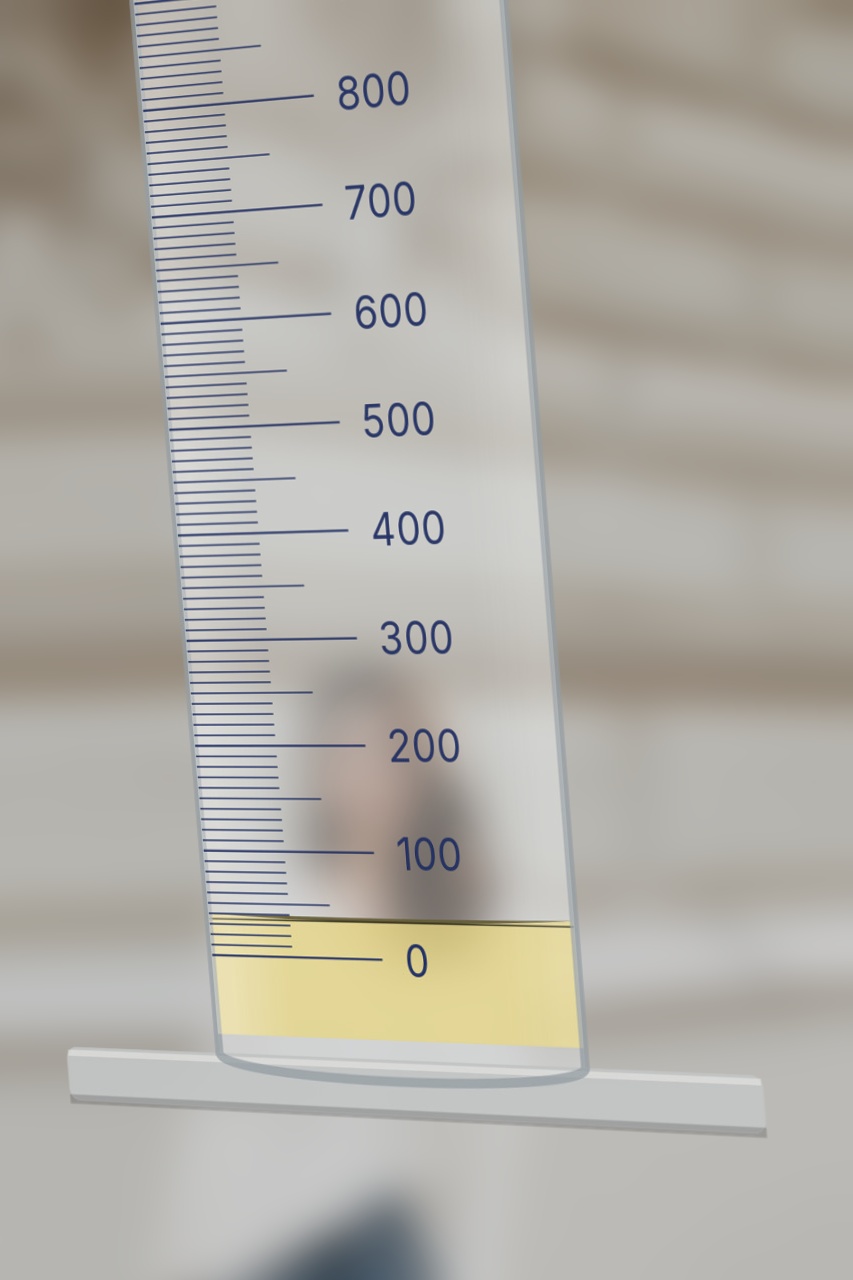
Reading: 35 mL
